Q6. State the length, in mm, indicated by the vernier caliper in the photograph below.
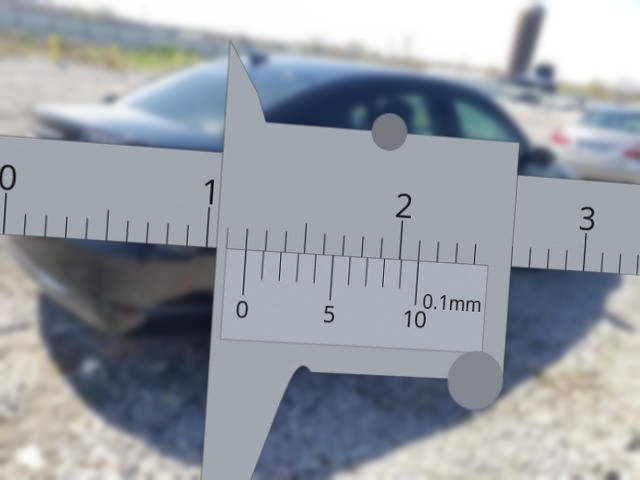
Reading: 12.0 mm
